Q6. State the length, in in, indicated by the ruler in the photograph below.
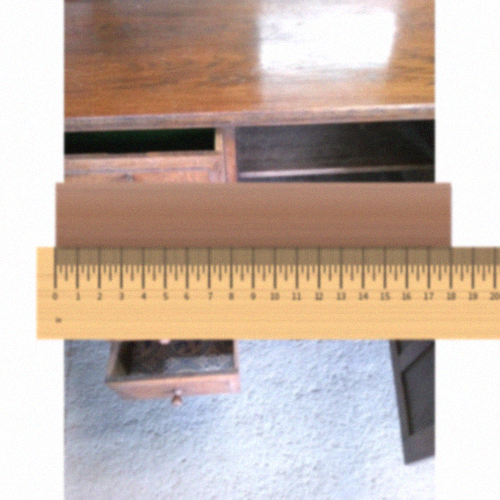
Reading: 18 in
